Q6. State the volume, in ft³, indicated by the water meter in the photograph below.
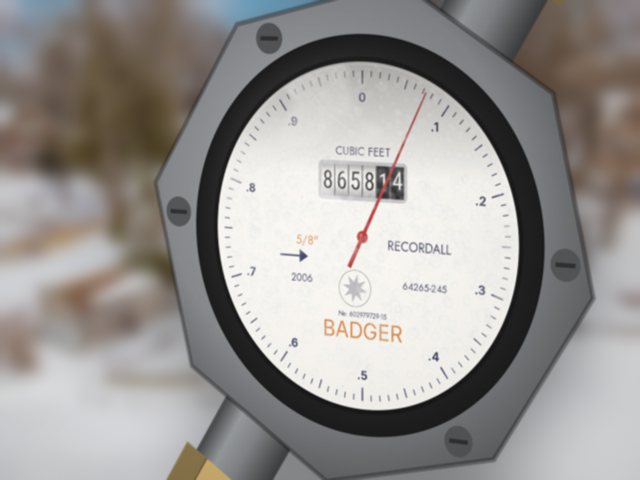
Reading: 865814.07 ft³
